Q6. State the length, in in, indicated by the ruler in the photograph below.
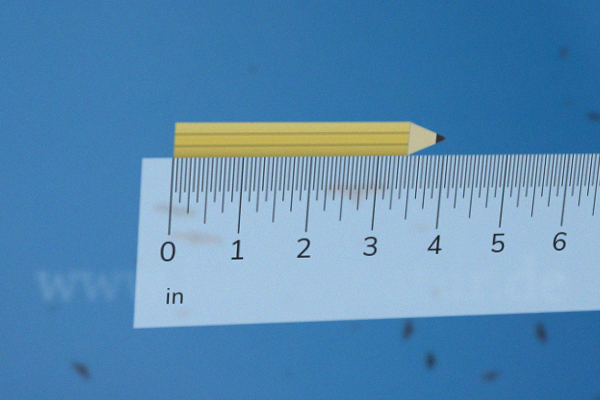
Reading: 4 in
